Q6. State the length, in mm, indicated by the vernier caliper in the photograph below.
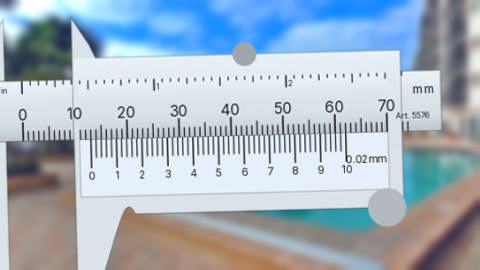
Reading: 13.0 mm
